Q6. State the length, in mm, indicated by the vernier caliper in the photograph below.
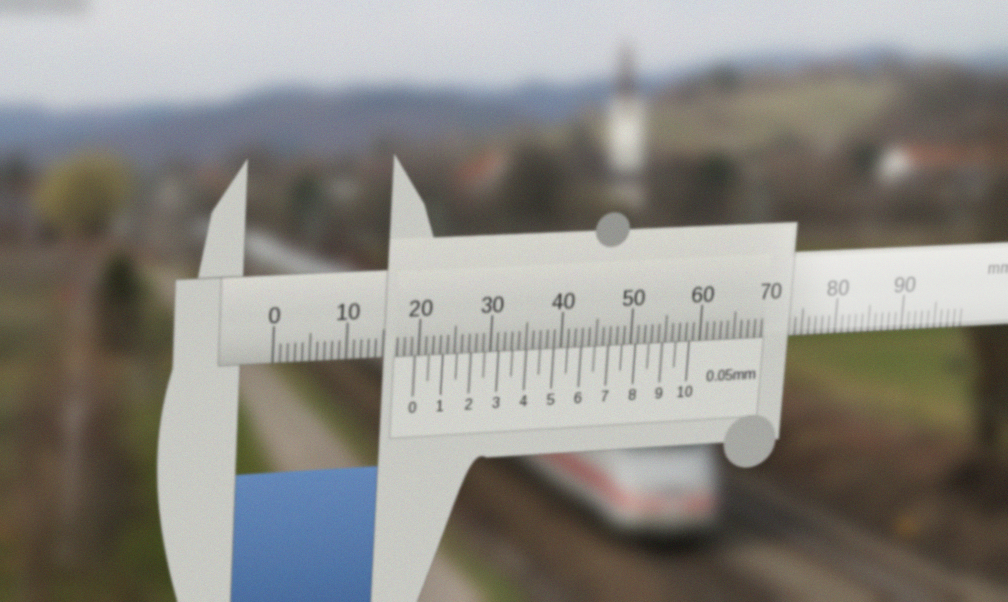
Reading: 19.5 mm
